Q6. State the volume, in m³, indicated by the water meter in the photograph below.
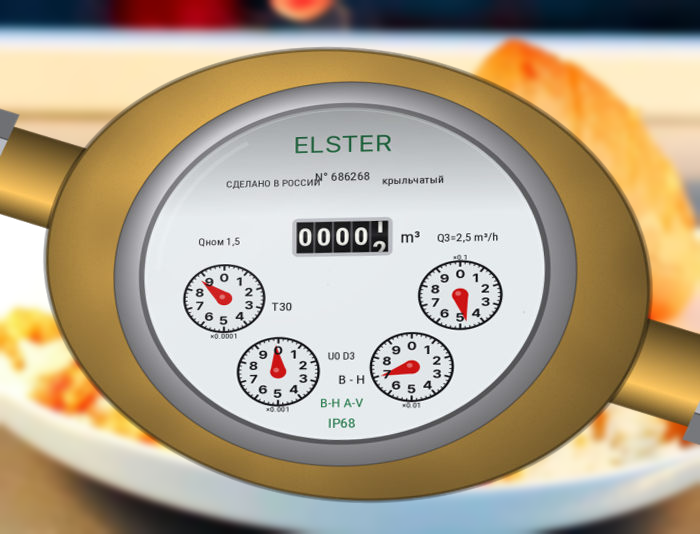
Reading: 1.4698 m³
